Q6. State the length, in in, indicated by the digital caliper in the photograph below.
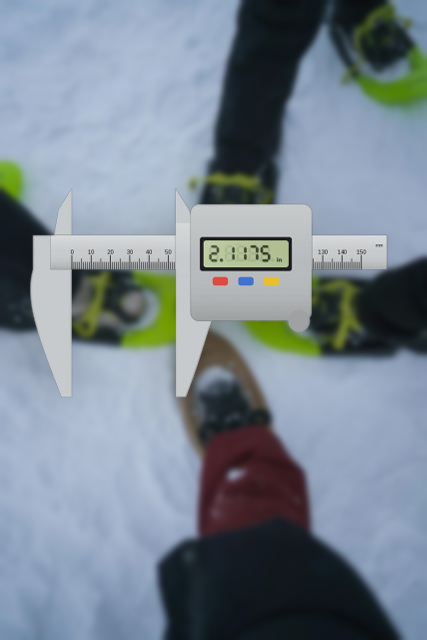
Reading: 2.1175 in
